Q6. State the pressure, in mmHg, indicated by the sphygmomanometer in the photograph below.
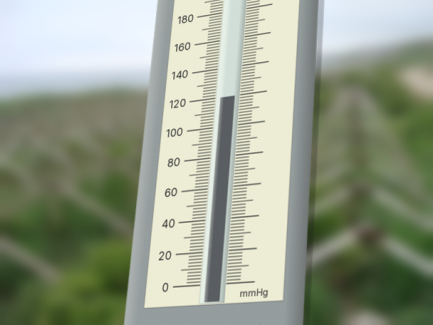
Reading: 120 mmHg
